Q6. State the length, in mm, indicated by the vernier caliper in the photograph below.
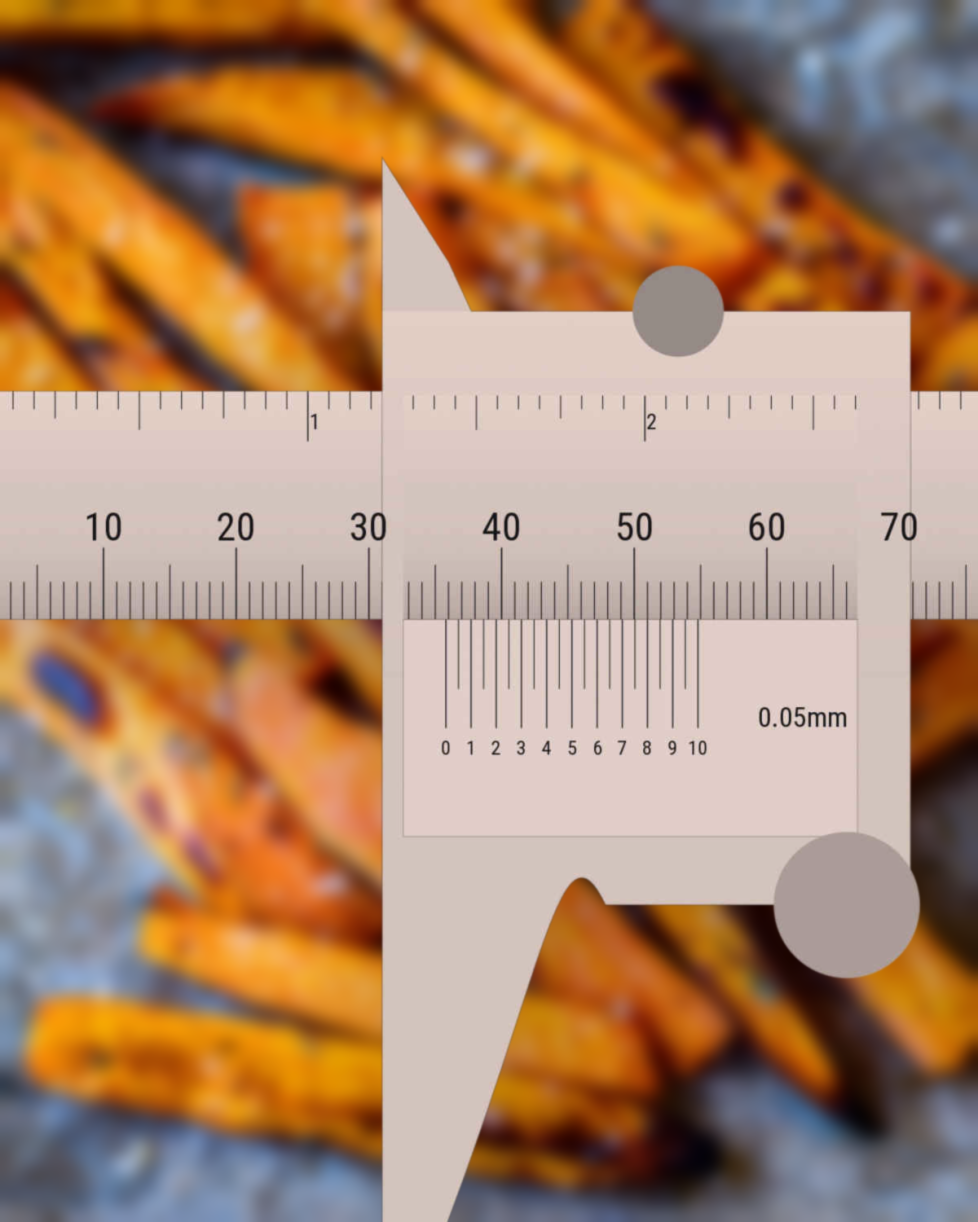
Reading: 35.8 mm
